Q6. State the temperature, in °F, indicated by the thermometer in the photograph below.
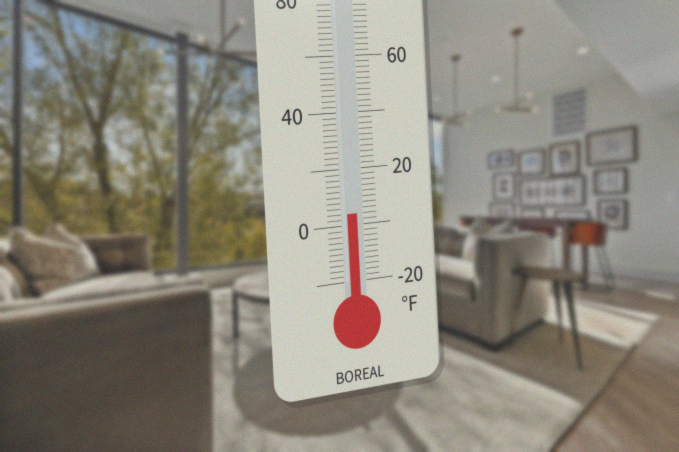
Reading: 4 °F
